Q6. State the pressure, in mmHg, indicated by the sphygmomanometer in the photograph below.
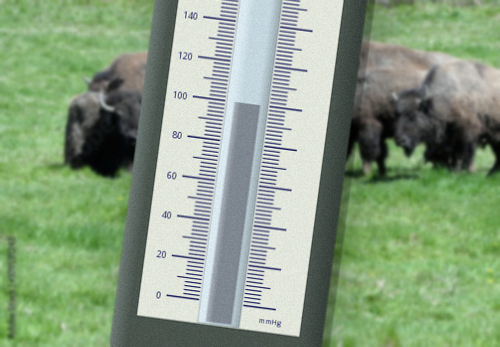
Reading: 100 mmHg
